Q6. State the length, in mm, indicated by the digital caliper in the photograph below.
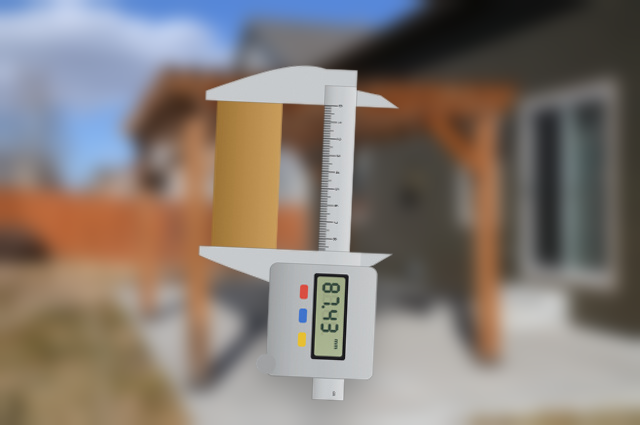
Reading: 87.43 mm
